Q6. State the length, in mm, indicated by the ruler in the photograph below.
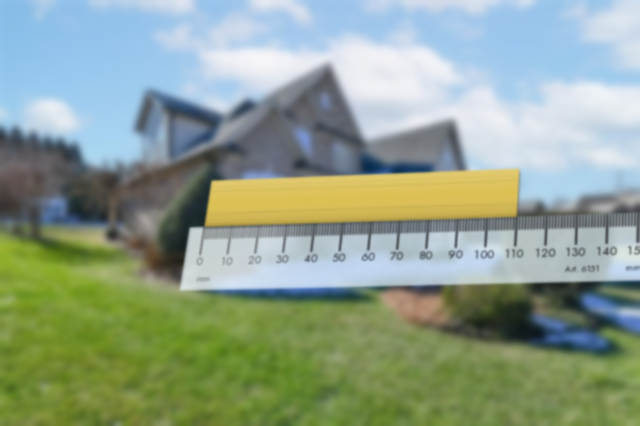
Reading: 110 mm
